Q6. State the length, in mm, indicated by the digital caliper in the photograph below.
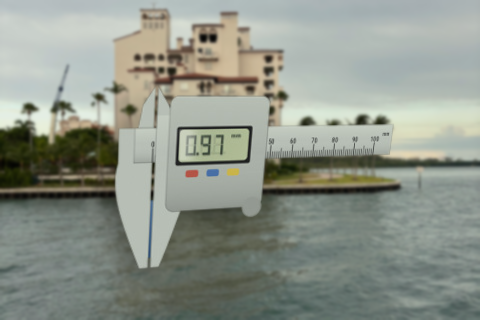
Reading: 0.97 mm
